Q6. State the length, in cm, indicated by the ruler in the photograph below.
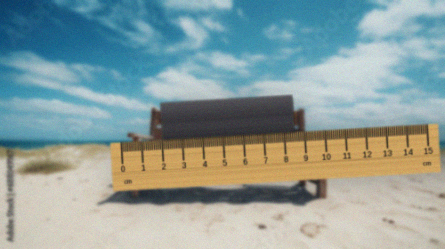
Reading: 6.5 cm
